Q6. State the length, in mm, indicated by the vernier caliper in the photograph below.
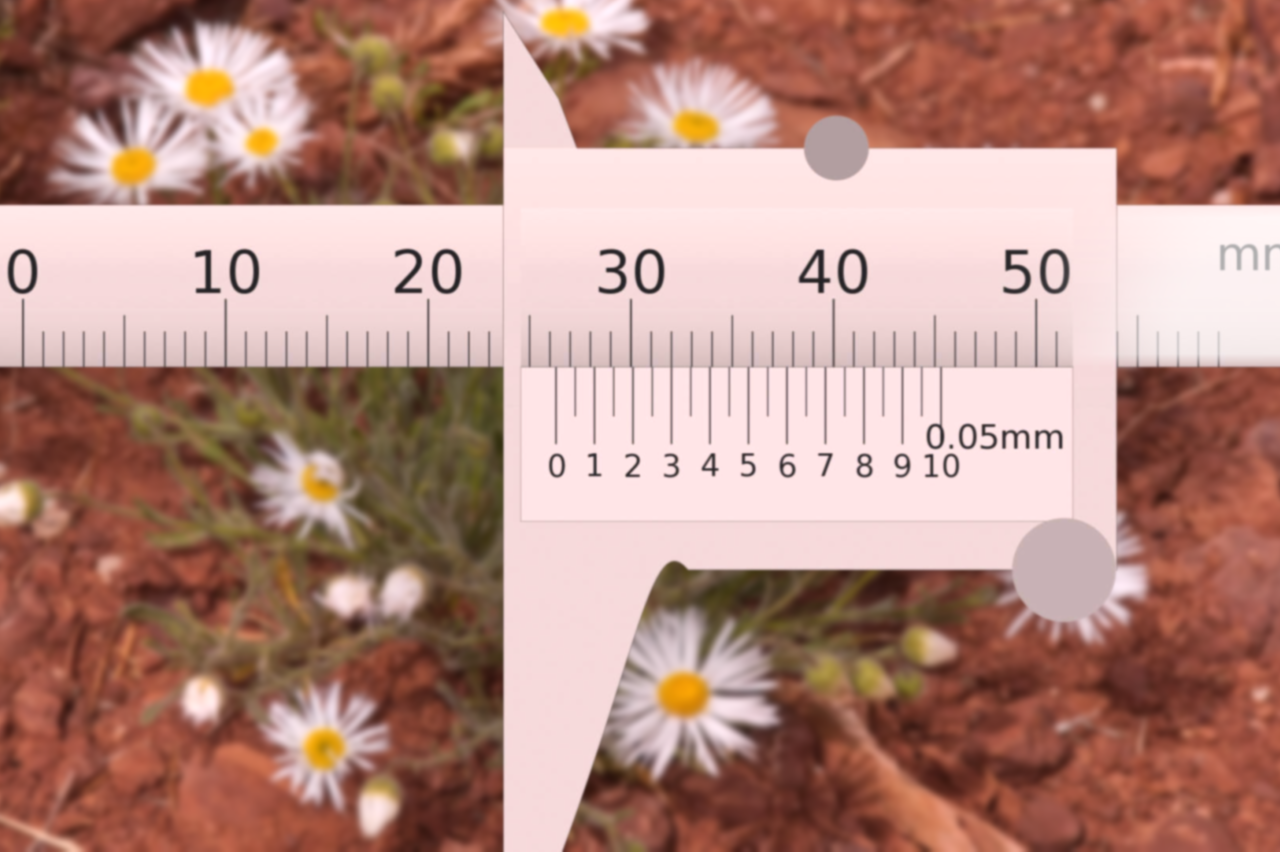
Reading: 26.3 mm
